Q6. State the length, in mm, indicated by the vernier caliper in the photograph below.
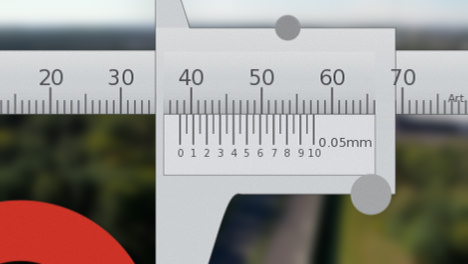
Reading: 38.4 mm
